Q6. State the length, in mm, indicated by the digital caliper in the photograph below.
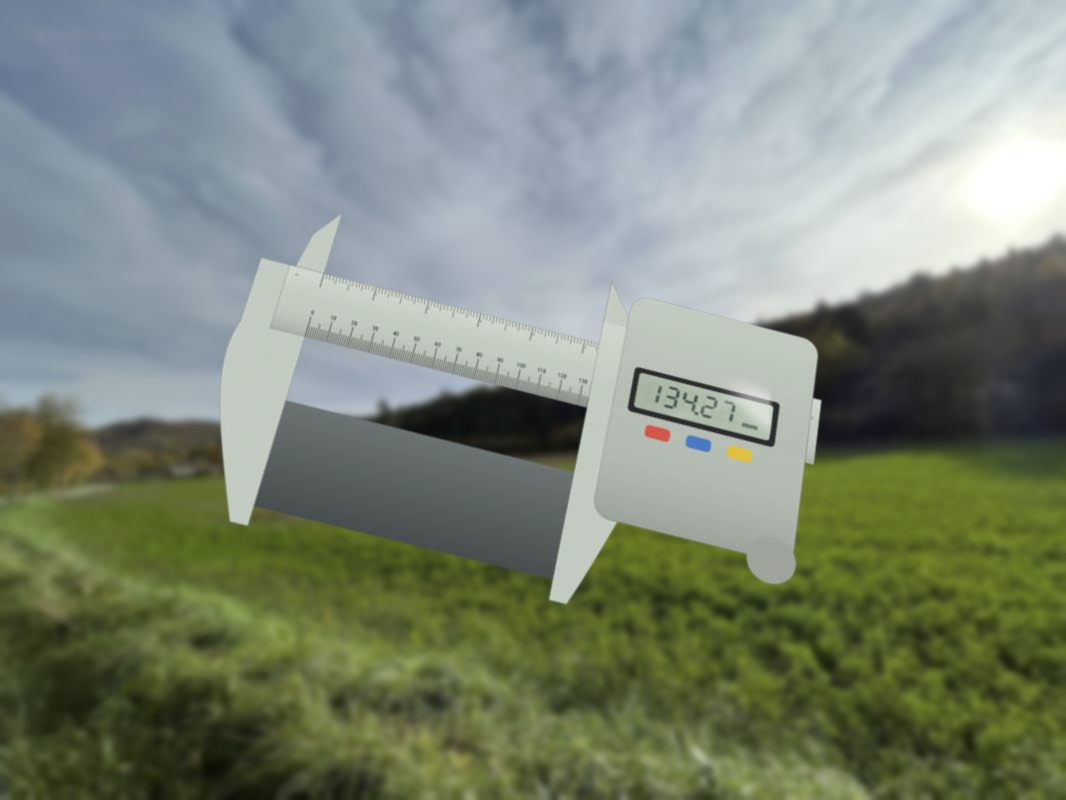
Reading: 134.27 mm
